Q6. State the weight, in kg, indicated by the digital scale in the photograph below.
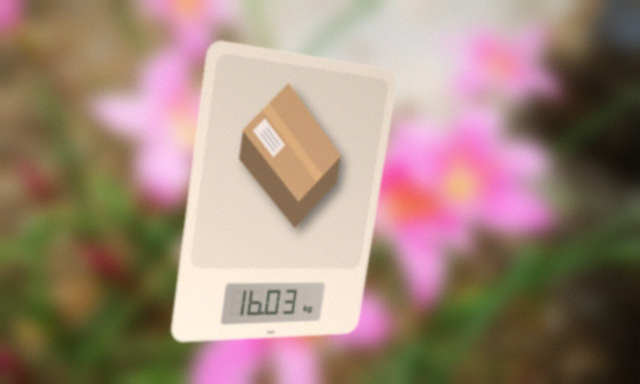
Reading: 16.03 kg
